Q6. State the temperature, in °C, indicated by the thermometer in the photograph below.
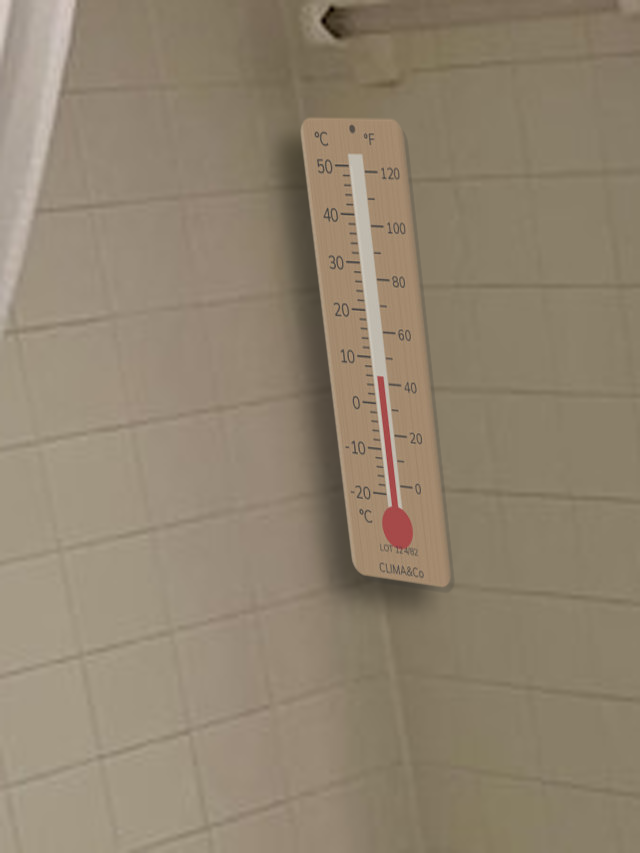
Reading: 6 °C
